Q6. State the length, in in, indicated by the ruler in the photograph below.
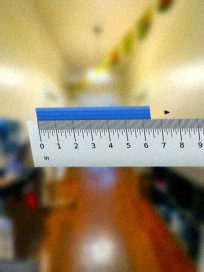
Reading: 7.5 in
